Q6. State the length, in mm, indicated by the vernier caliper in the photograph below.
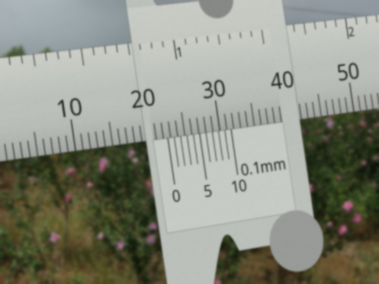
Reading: 22.6 mm
